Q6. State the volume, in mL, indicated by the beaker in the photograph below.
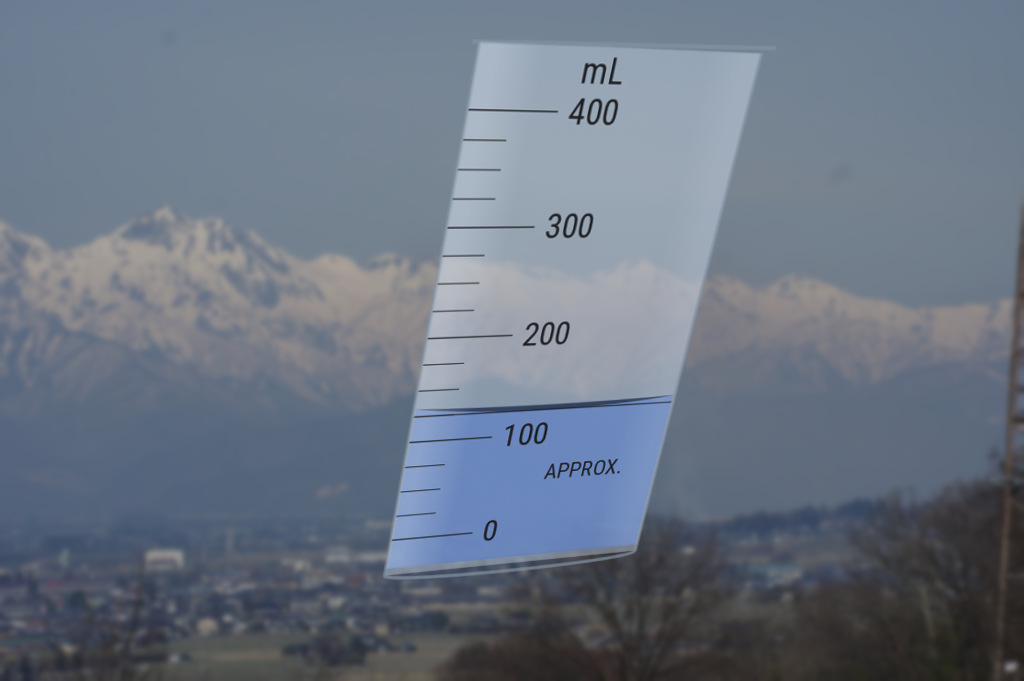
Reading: 125 mL
